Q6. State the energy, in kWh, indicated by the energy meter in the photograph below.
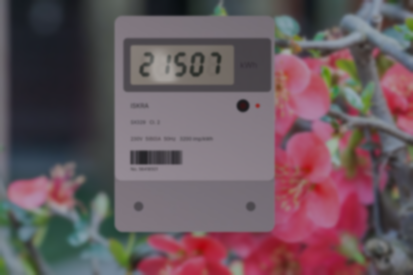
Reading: 21507 kWh
